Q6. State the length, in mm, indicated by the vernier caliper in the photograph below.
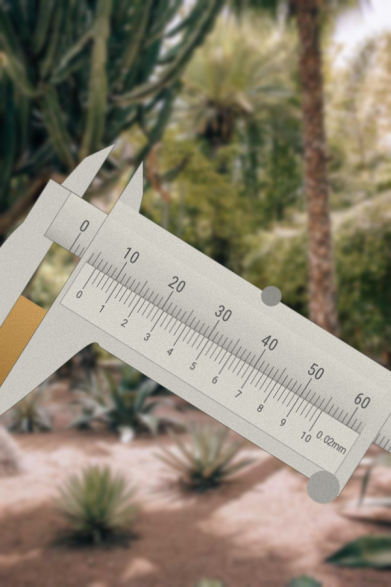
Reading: 5.8 mm
